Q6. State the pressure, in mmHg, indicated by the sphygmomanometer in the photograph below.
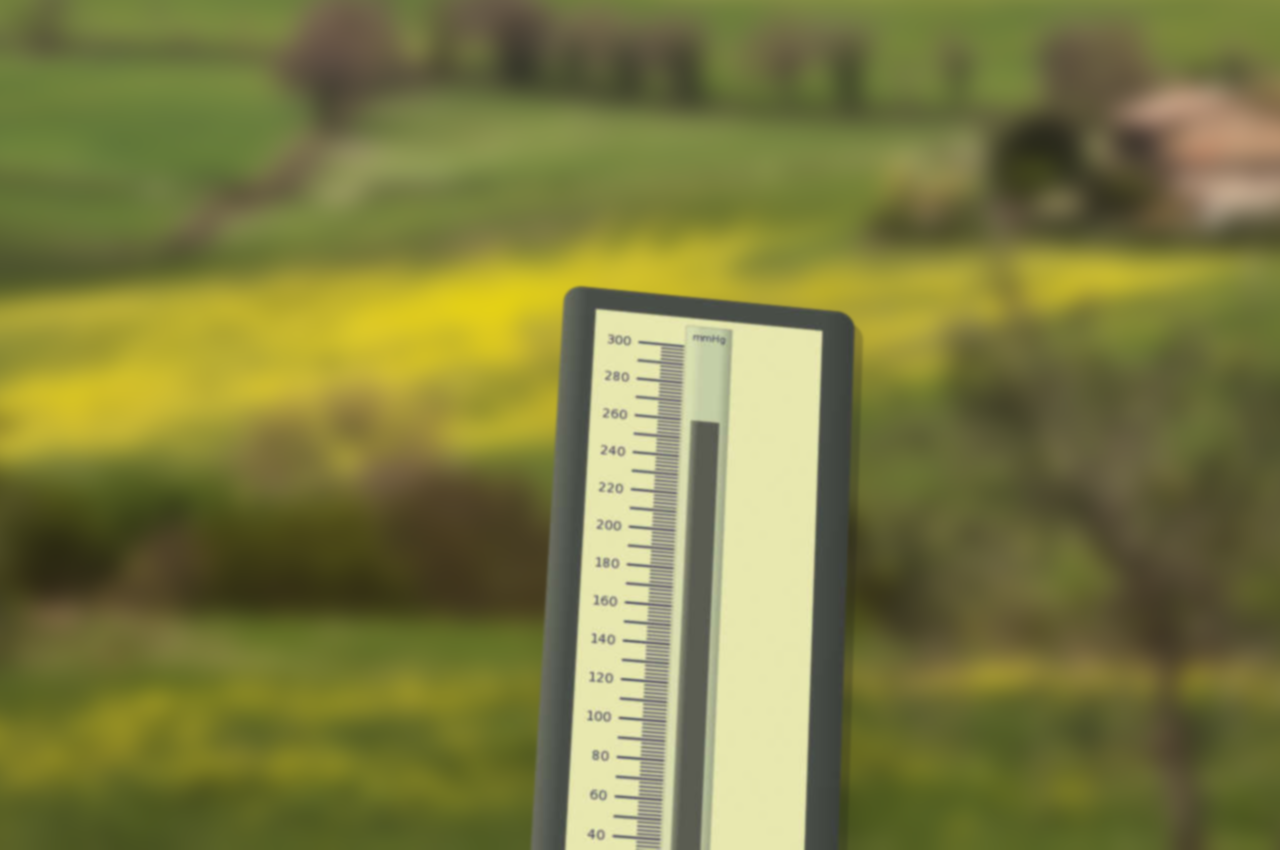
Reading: 260 mmHg
